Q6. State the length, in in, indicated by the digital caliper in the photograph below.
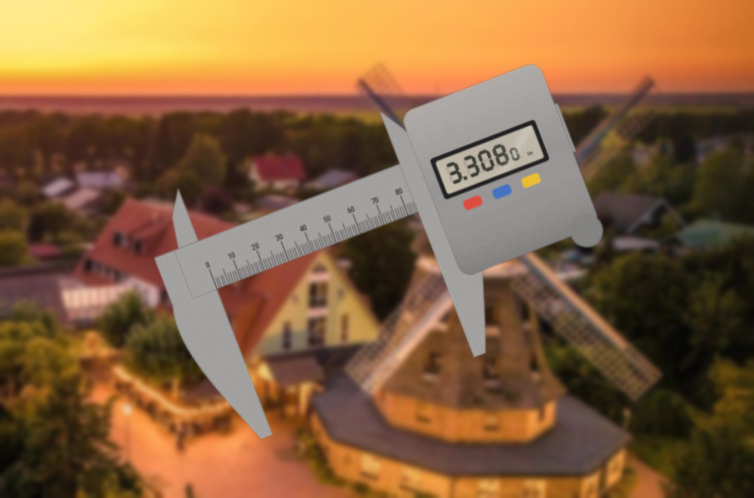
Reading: 3.3080 in
